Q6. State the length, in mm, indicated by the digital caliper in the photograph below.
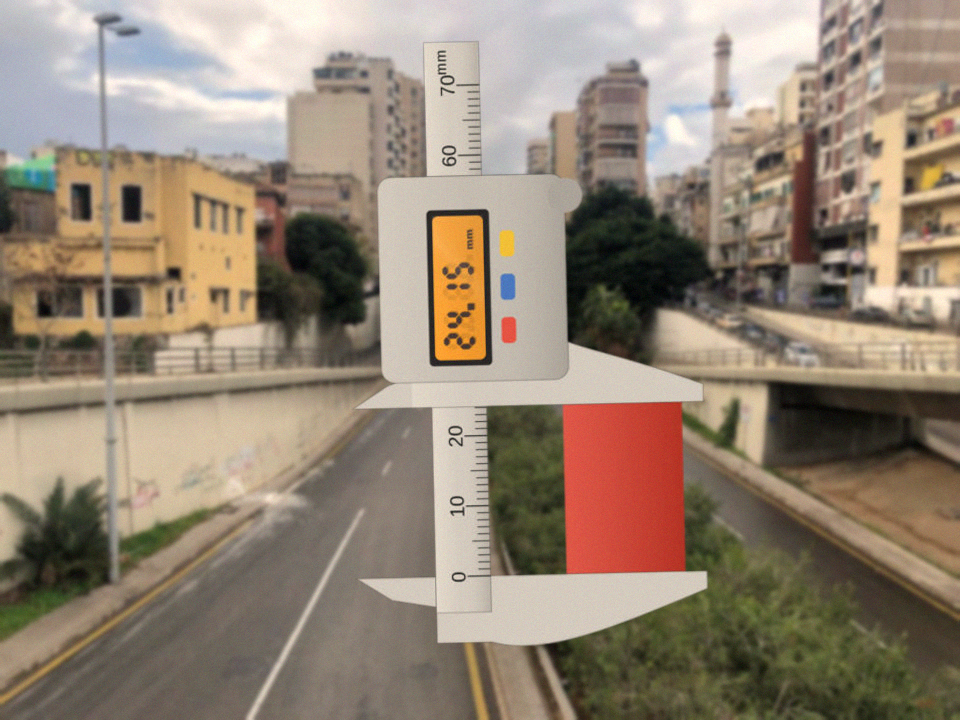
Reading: 24.15 mm
